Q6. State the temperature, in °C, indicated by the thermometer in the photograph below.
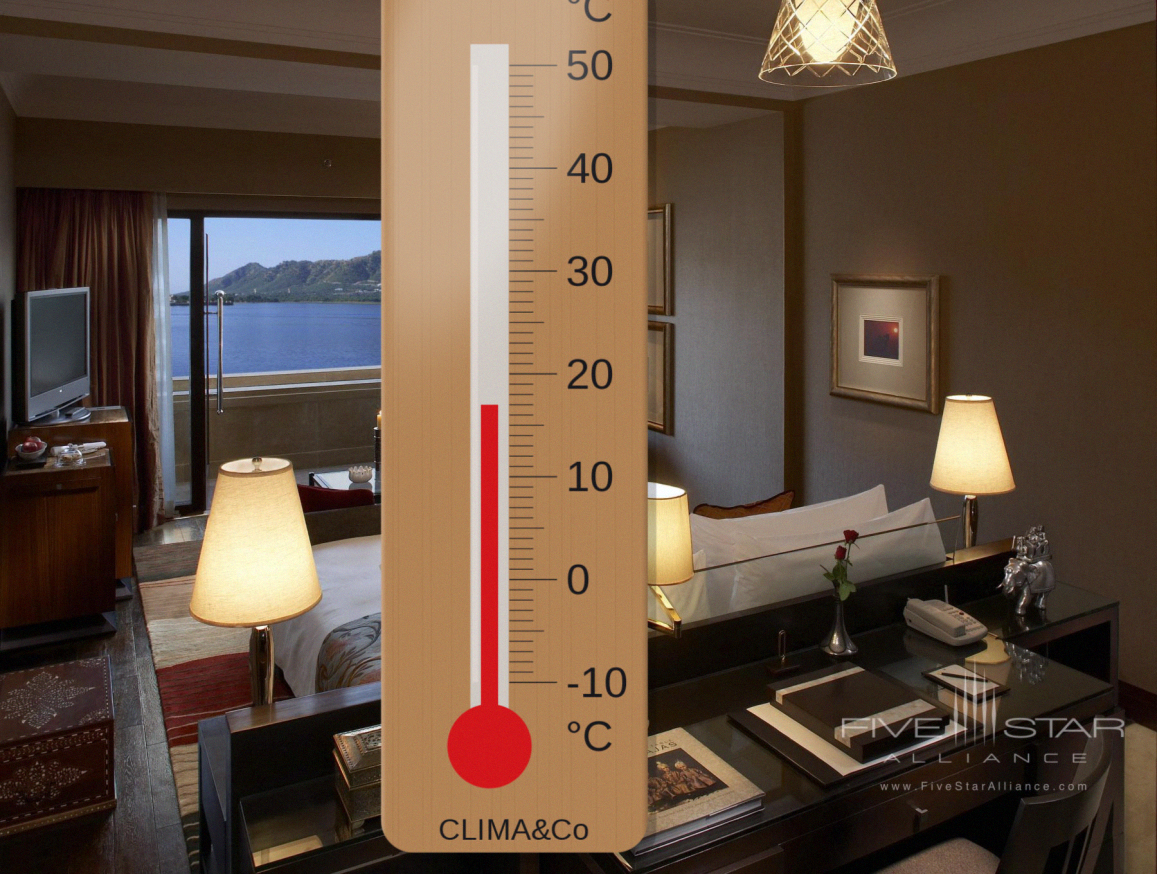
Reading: 17 °C
